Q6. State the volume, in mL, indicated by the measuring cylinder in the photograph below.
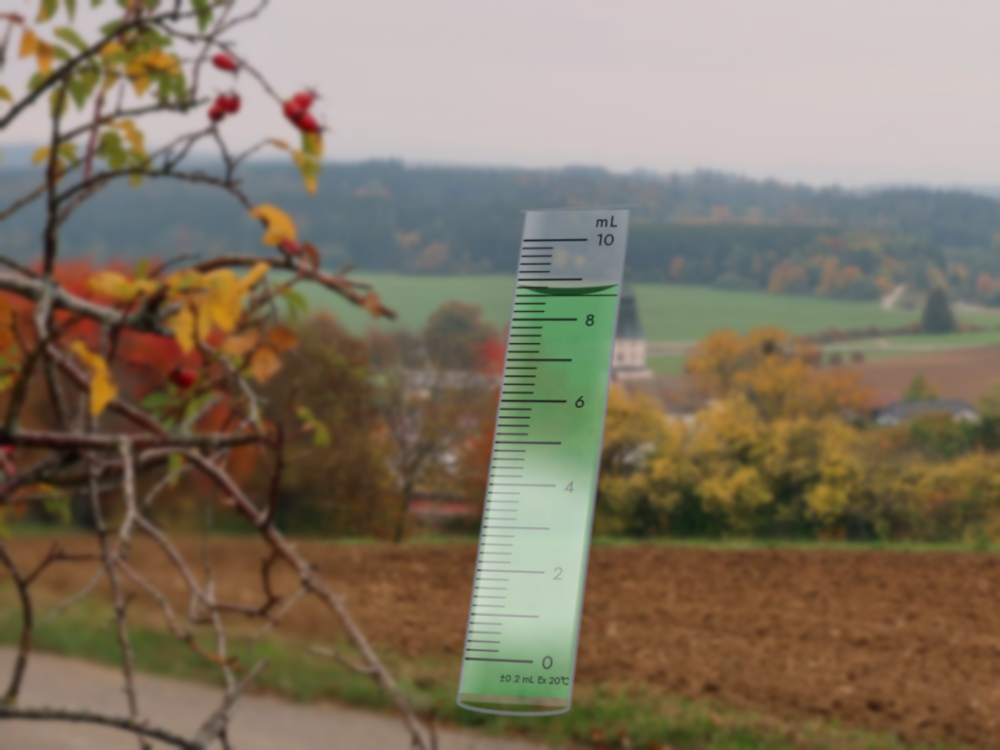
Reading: 8.6 mL
